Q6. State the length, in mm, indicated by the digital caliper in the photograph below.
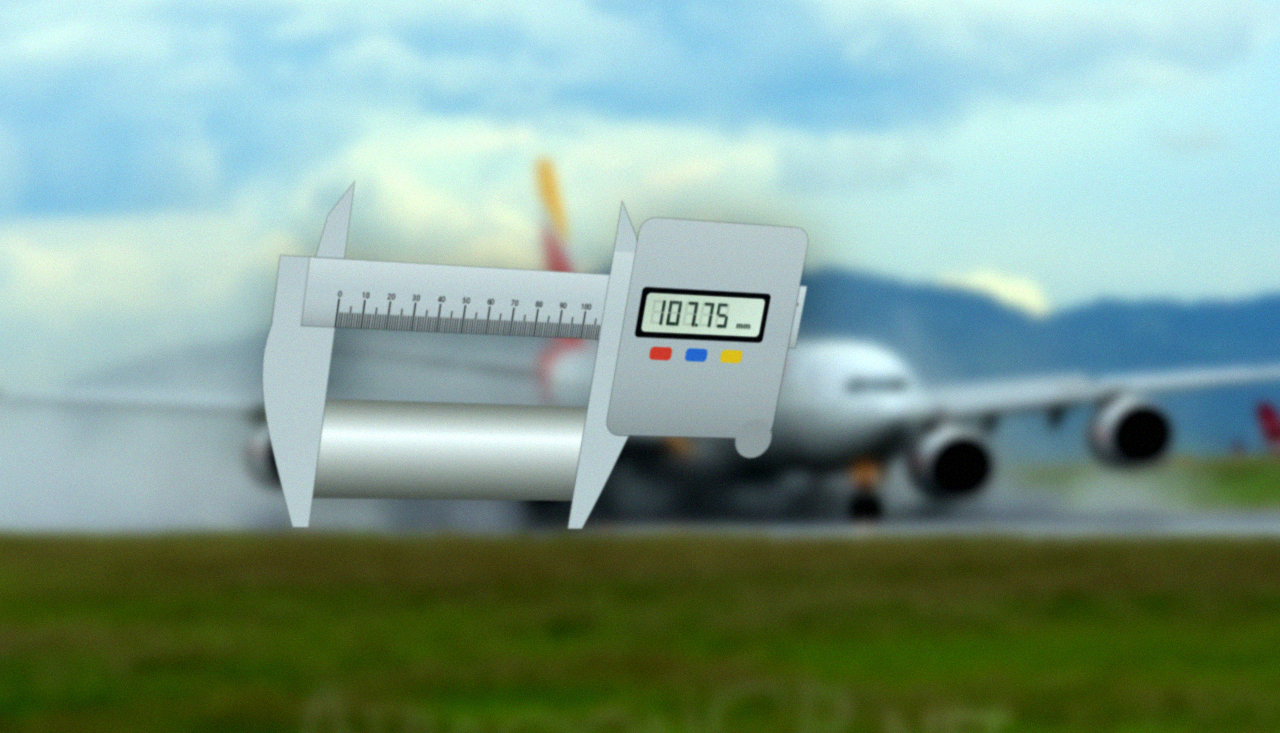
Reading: 107.75 mm
